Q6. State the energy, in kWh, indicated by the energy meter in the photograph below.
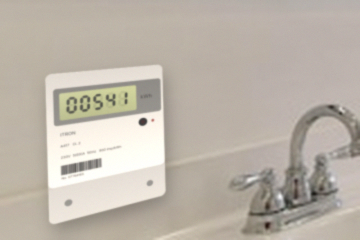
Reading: 541 kWh
